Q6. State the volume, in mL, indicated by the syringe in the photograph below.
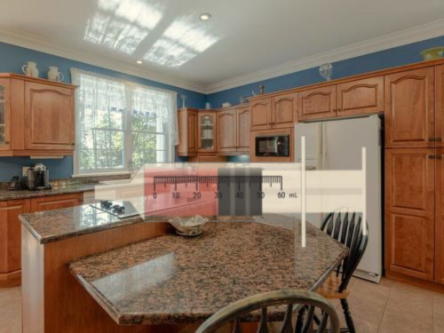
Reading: 30 mL
